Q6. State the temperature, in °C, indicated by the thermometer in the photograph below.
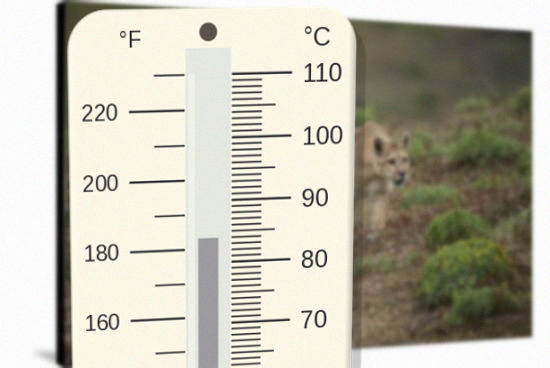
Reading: 84 °C
